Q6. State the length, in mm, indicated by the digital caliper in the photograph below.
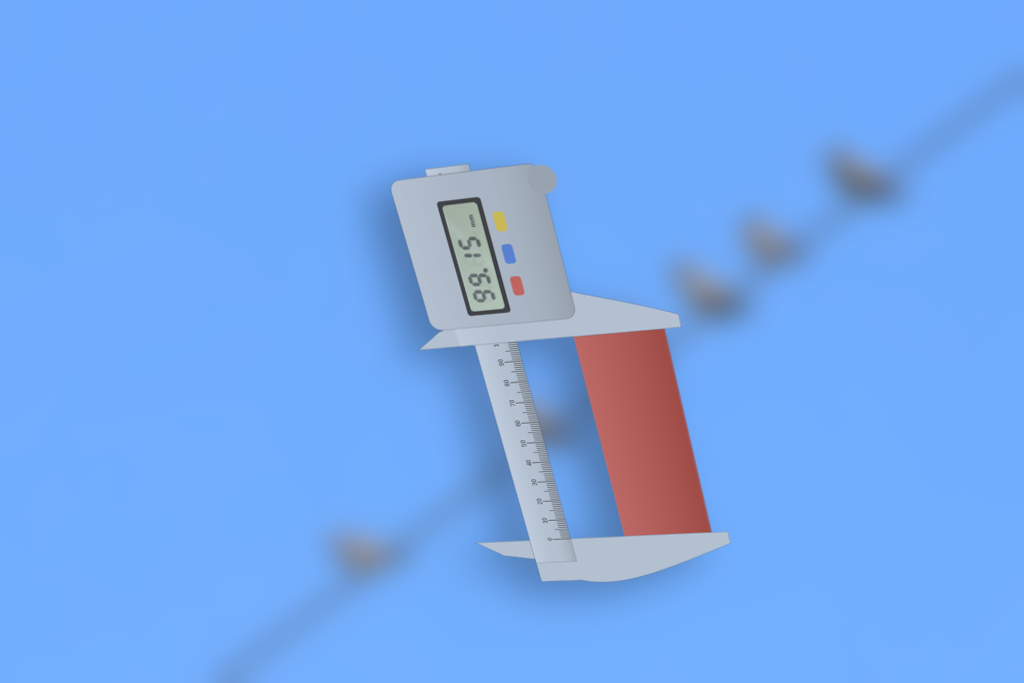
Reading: 99.15 mm
